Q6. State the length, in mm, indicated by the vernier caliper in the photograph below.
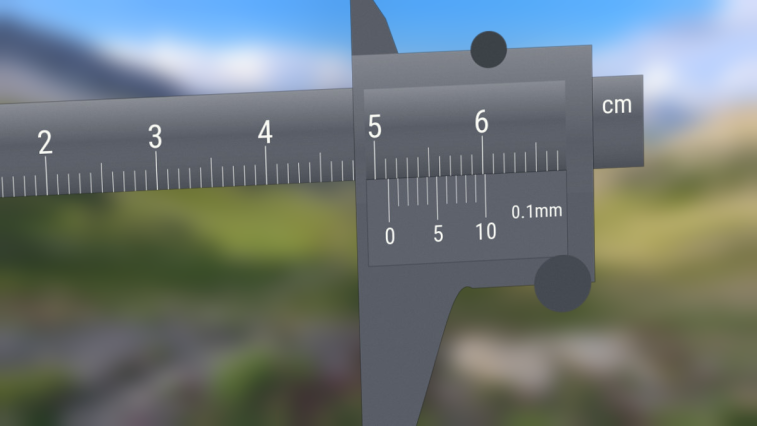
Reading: 51.2 mm
